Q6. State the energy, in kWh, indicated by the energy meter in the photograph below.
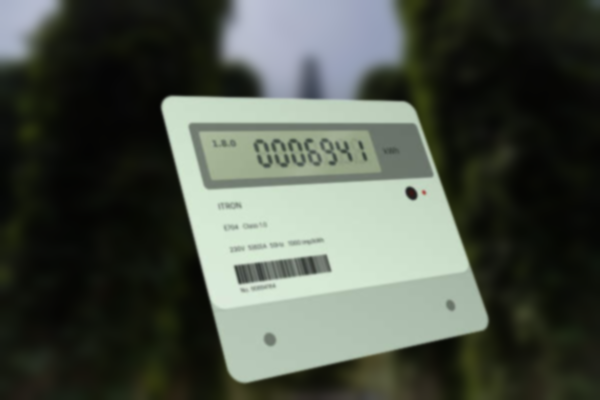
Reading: 6941 kWh
